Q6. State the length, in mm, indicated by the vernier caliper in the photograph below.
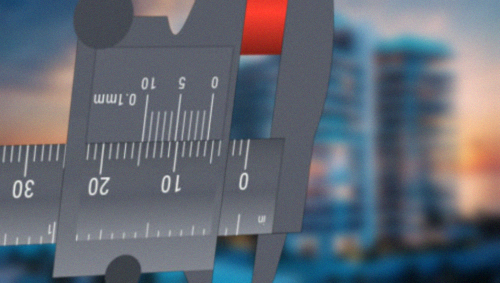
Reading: 5.8 mm
